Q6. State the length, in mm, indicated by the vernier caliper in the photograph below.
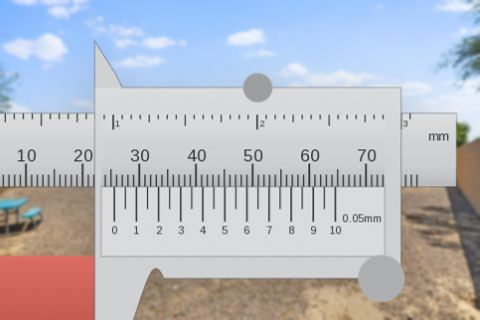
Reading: 25.6 mm
